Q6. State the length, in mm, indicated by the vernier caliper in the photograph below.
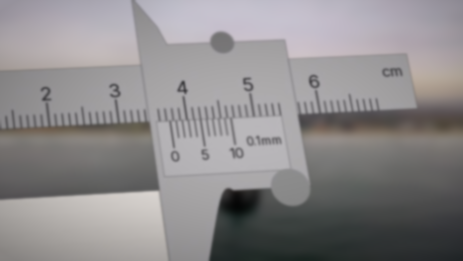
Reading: 37.5 mm
